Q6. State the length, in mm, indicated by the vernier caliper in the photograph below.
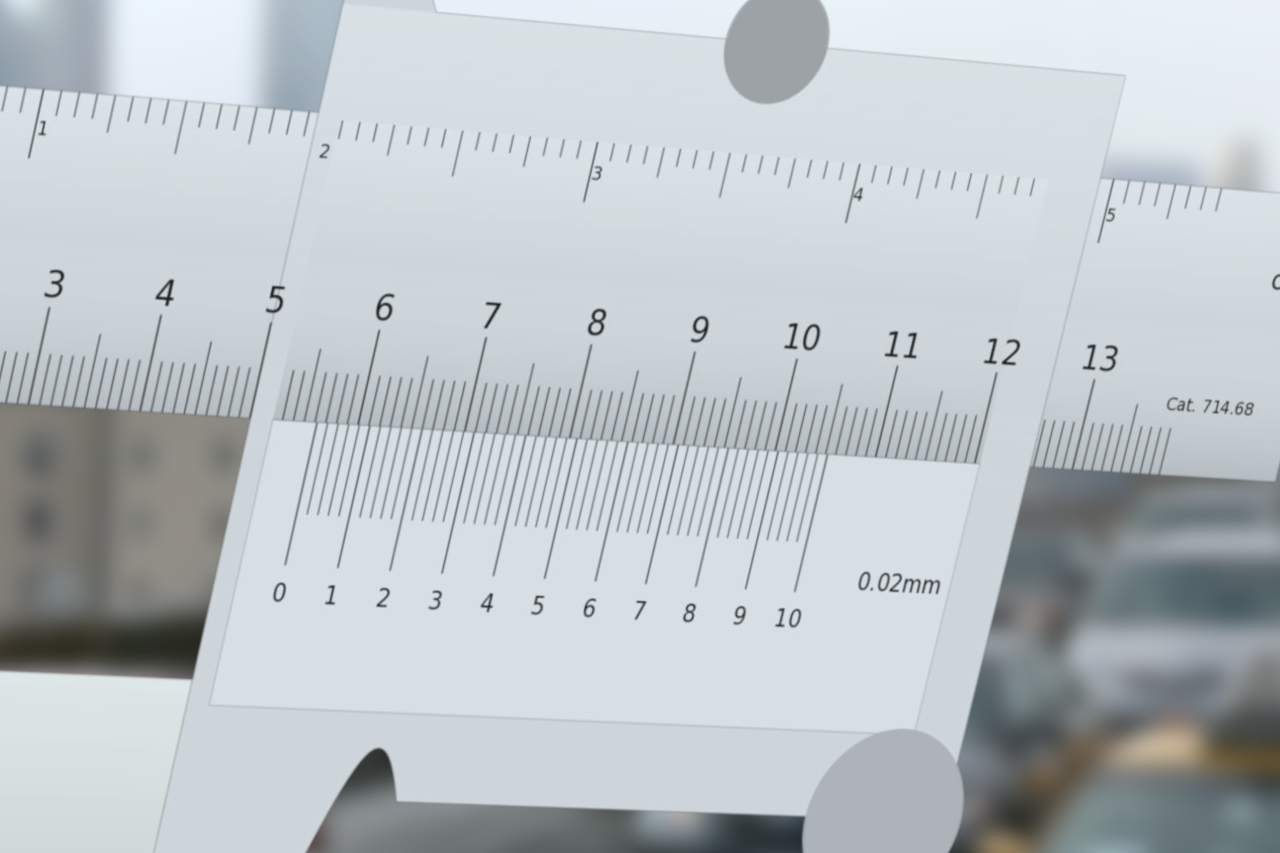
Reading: 56.2 mm
